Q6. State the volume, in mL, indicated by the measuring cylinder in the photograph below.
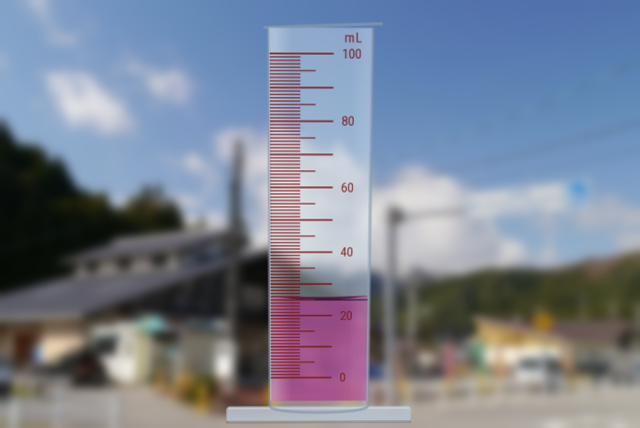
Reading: 25 mL
